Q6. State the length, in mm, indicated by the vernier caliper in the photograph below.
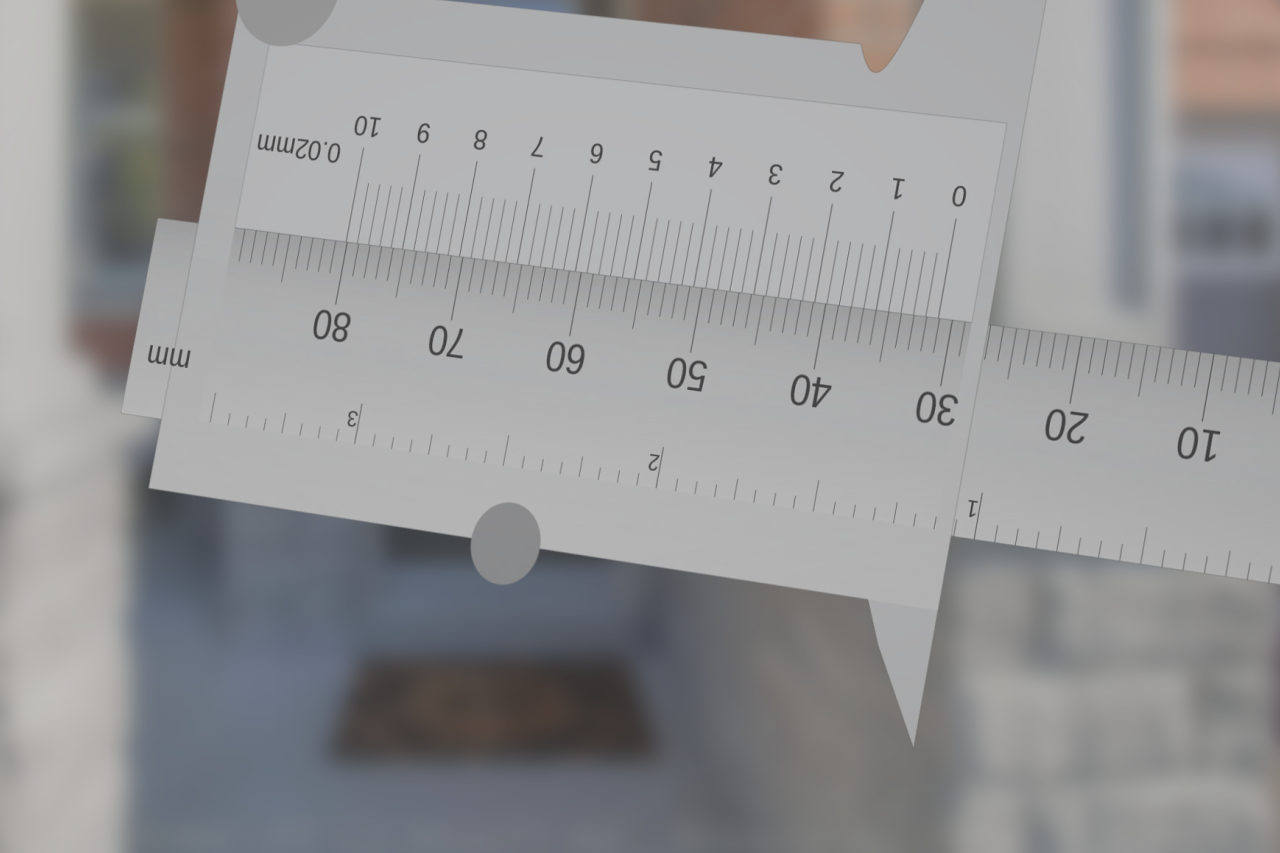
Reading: 31.1 mm
